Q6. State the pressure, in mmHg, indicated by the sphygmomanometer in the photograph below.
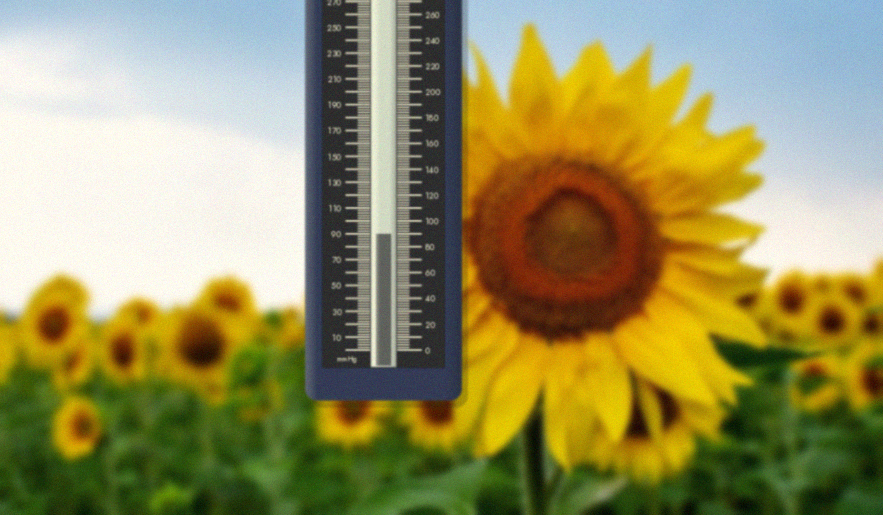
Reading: 90 mmHg
